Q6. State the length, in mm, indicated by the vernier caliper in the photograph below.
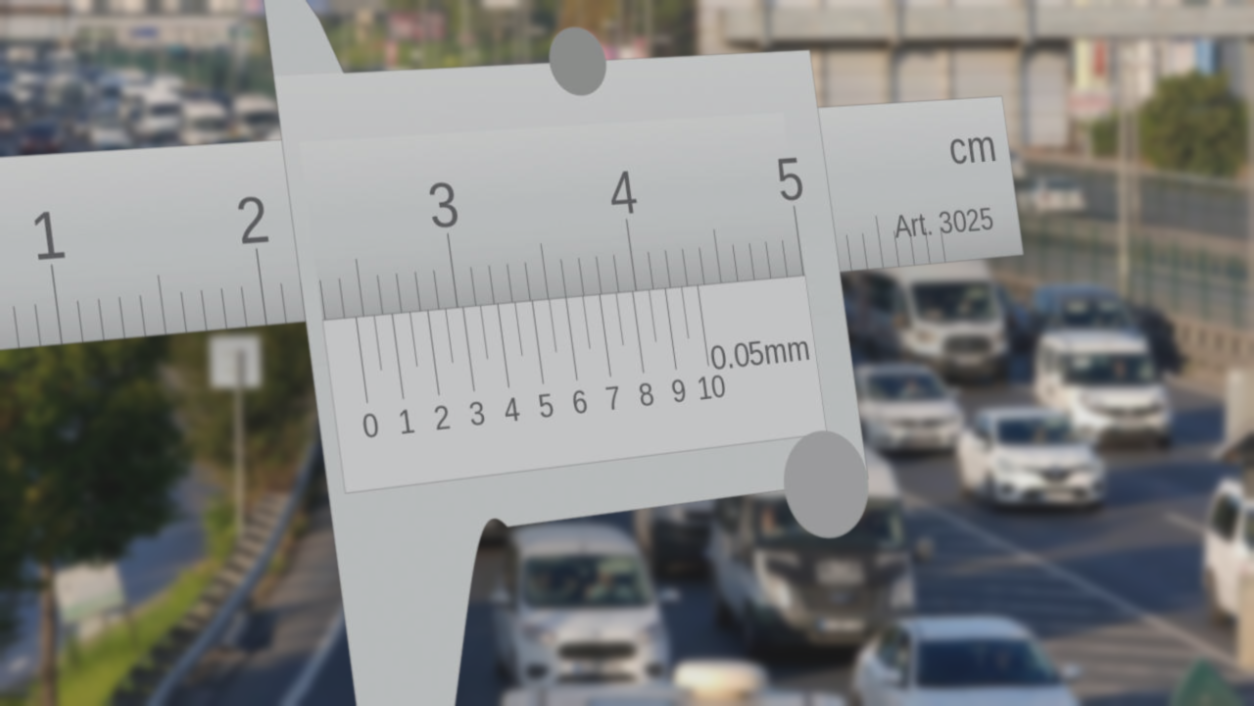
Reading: 24.6 mm
